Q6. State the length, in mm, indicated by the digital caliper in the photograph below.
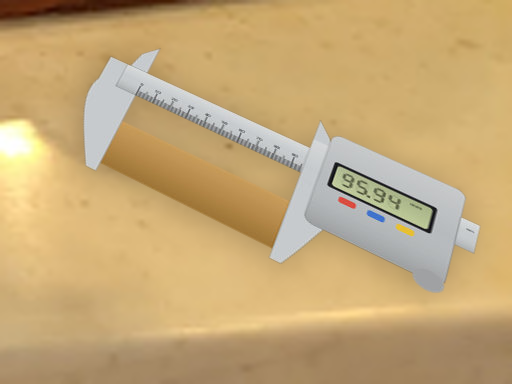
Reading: 95.94 mm
